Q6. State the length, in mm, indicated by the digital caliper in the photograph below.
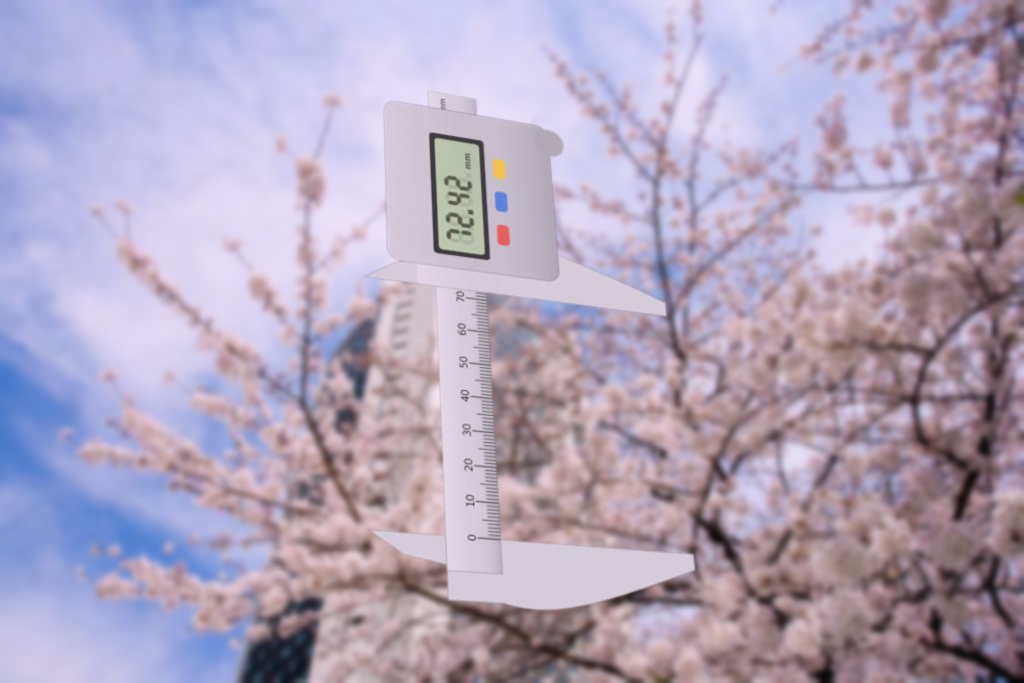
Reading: 72.42 mm
